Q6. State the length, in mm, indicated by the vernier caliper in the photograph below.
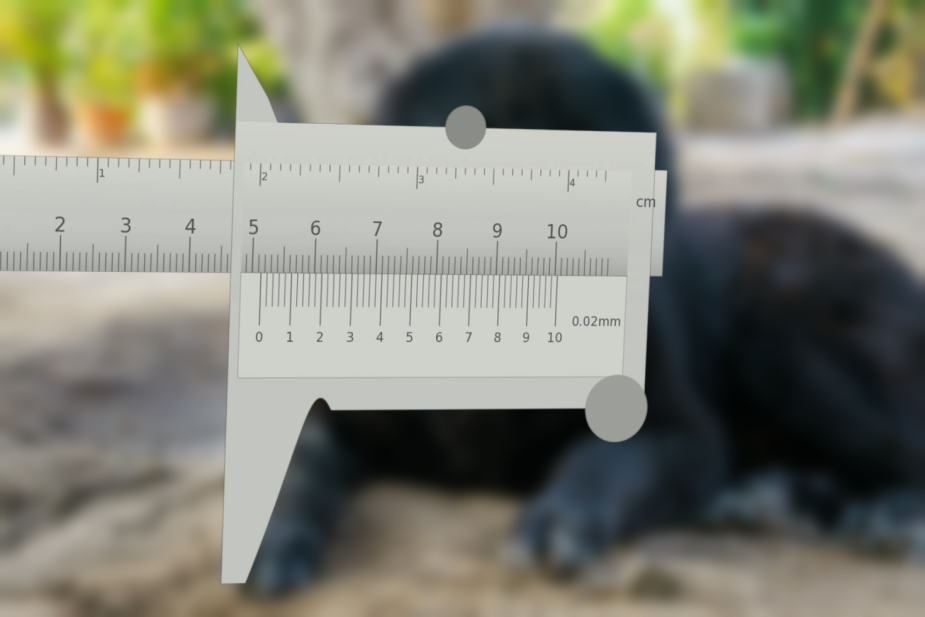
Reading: 51.4 mm
